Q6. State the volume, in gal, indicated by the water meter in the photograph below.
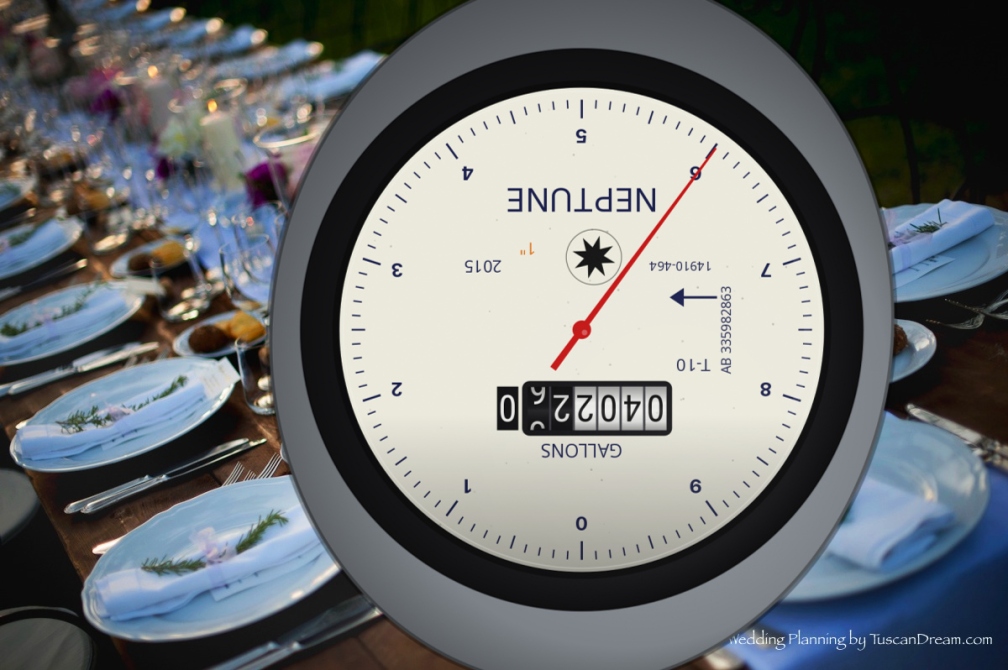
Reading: 402256.0 gal
